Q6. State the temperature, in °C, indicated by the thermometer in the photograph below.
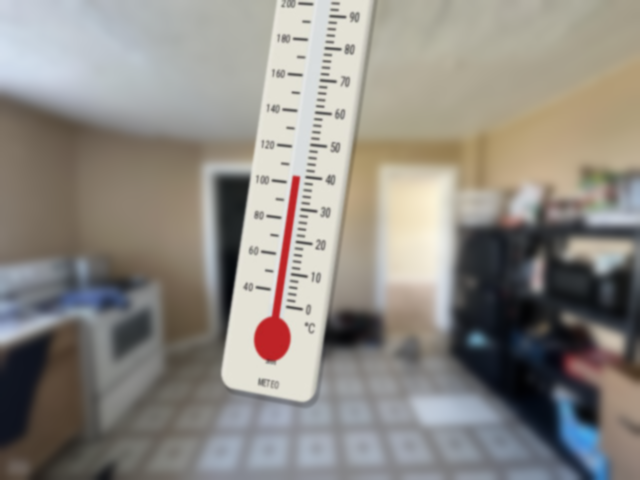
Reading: 40 °C
